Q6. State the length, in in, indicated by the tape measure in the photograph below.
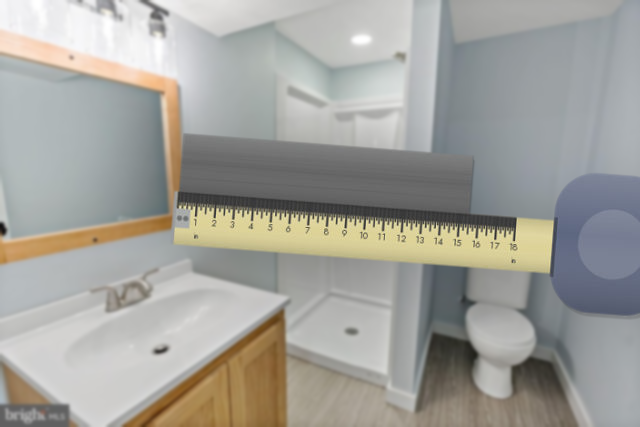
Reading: 15.5 in
